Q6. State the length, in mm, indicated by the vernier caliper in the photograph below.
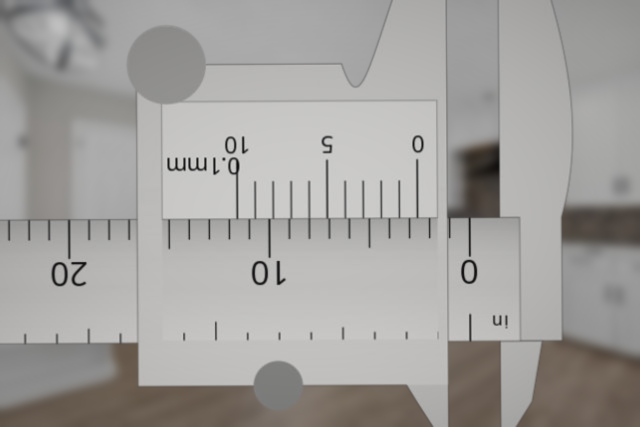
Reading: 2.6 mm
